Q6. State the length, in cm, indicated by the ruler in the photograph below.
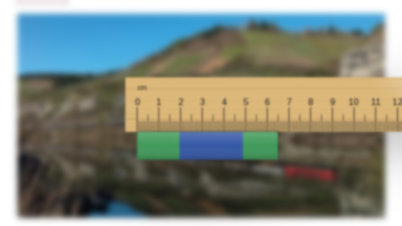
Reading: 6.5 cm
